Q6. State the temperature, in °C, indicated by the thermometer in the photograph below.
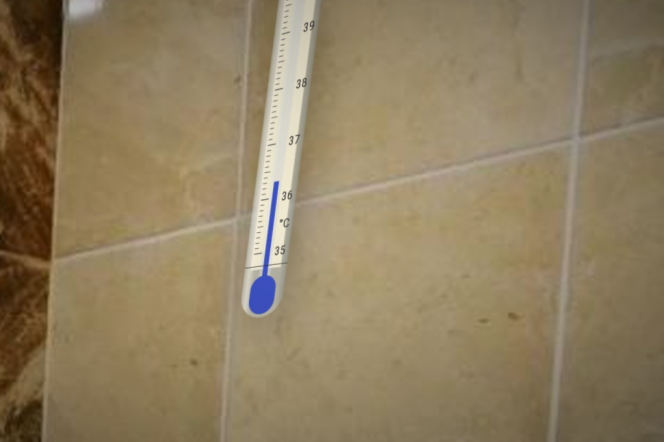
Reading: 36.3 °C
